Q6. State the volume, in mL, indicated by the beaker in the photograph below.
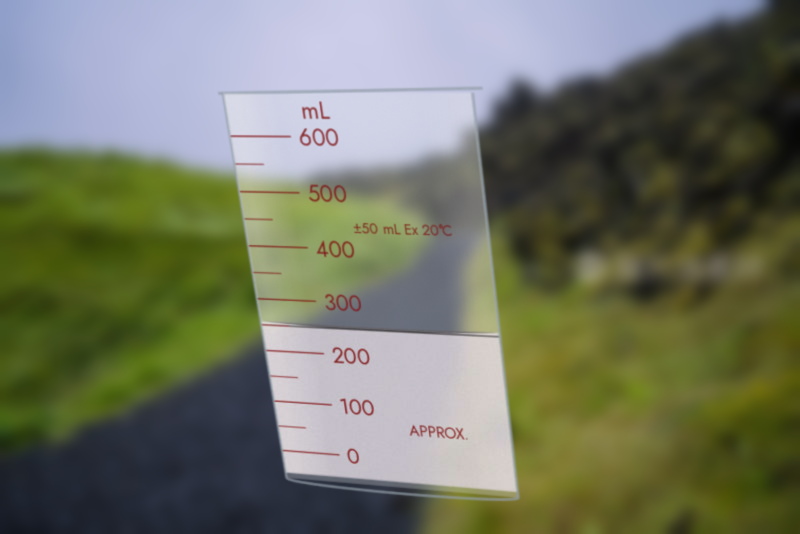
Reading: 250 mL
